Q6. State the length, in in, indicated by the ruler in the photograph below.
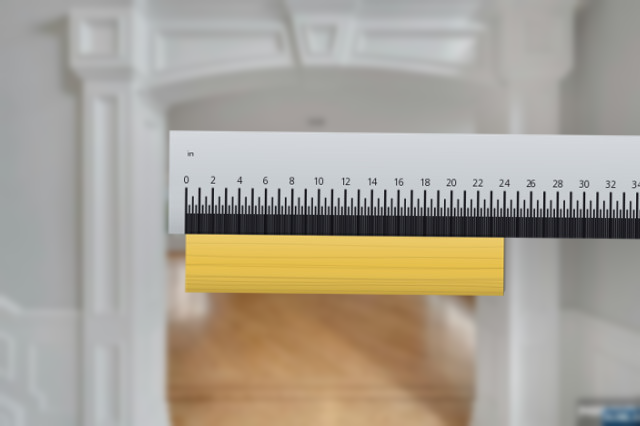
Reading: 24 in
